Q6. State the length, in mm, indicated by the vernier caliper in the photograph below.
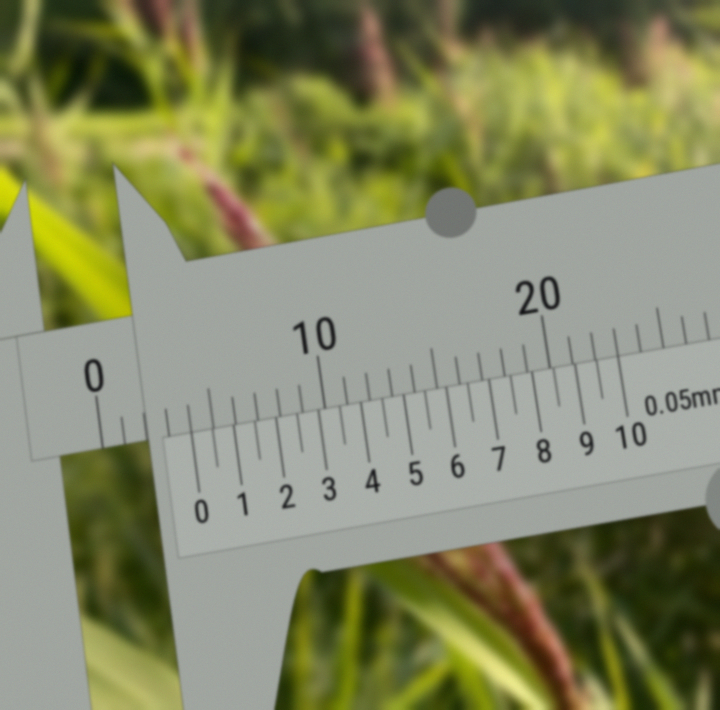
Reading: 4.0 mm
